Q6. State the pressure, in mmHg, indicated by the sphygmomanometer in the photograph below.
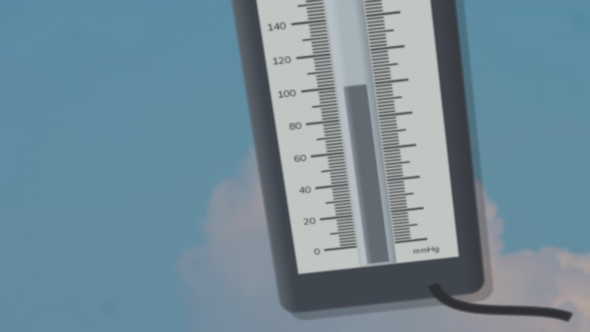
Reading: 100 mmHg
